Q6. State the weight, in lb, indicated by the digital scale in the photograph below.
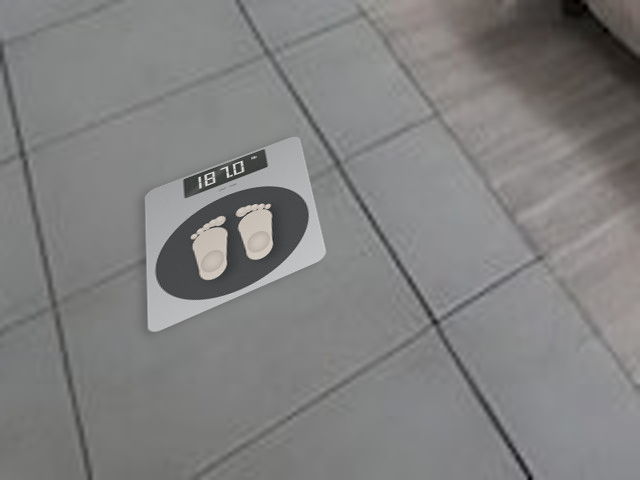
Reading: 187.0 lb
